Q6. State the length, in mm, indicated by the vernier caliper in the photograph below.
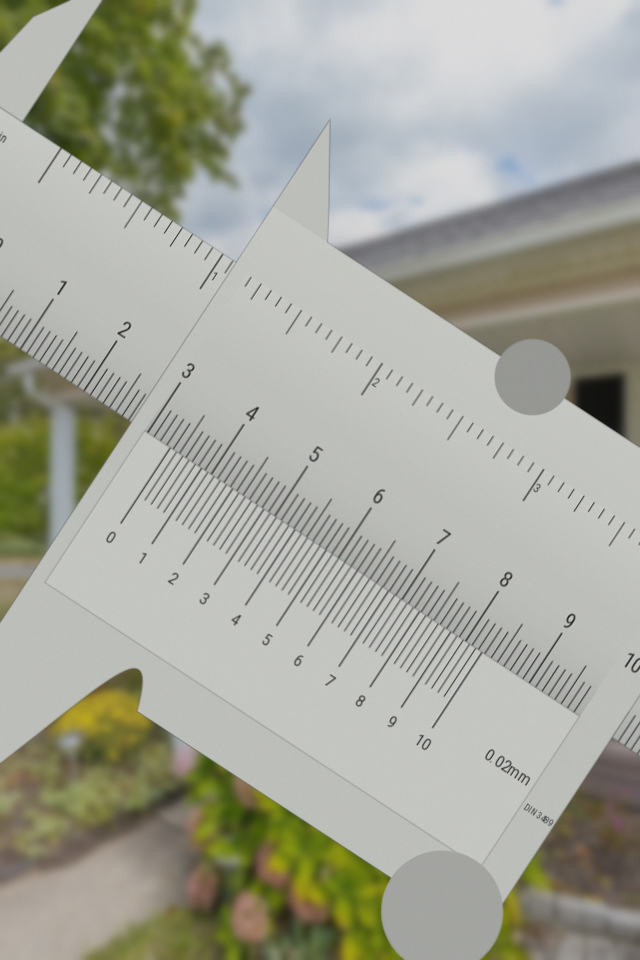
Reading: 33.6 mm
